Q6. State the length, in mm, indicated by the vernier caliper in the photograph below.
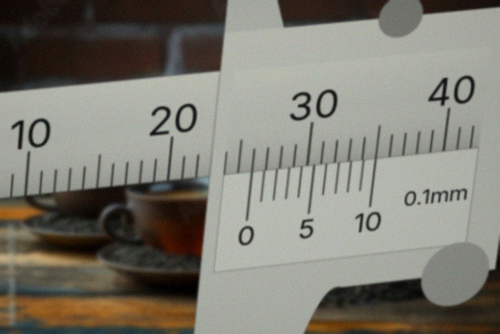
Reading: 26.0 mm
